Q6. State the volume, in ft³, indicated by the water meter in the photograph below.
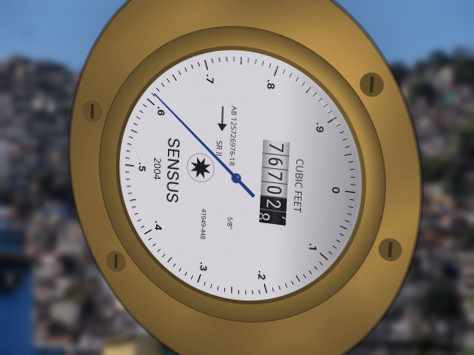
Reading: 767027.61 ft³
